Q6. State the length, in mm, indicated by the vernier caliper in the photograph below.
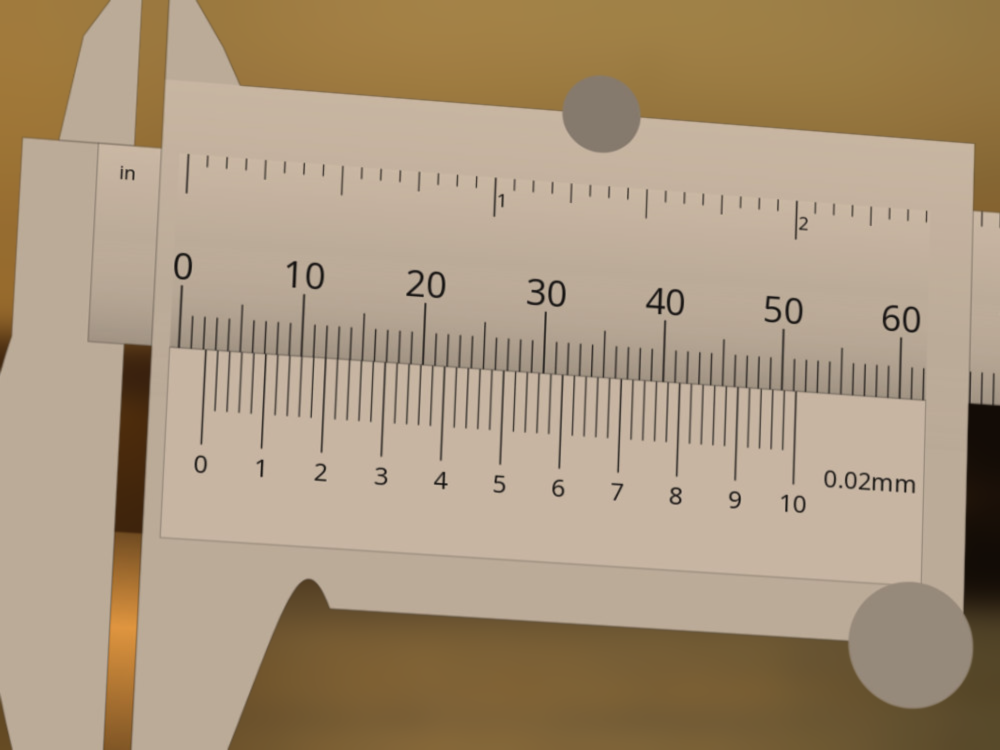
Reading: 2.2 mm
